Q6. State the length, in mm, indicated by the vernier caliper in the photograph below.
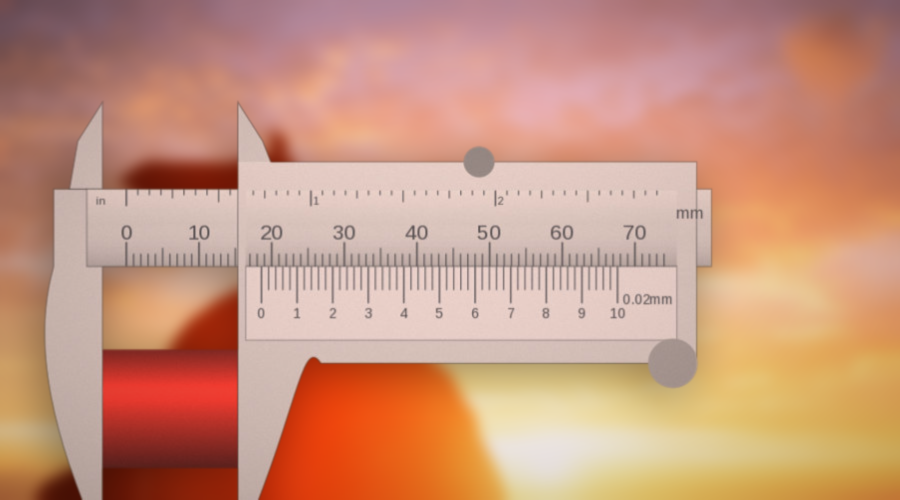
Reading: 18.6 mm
